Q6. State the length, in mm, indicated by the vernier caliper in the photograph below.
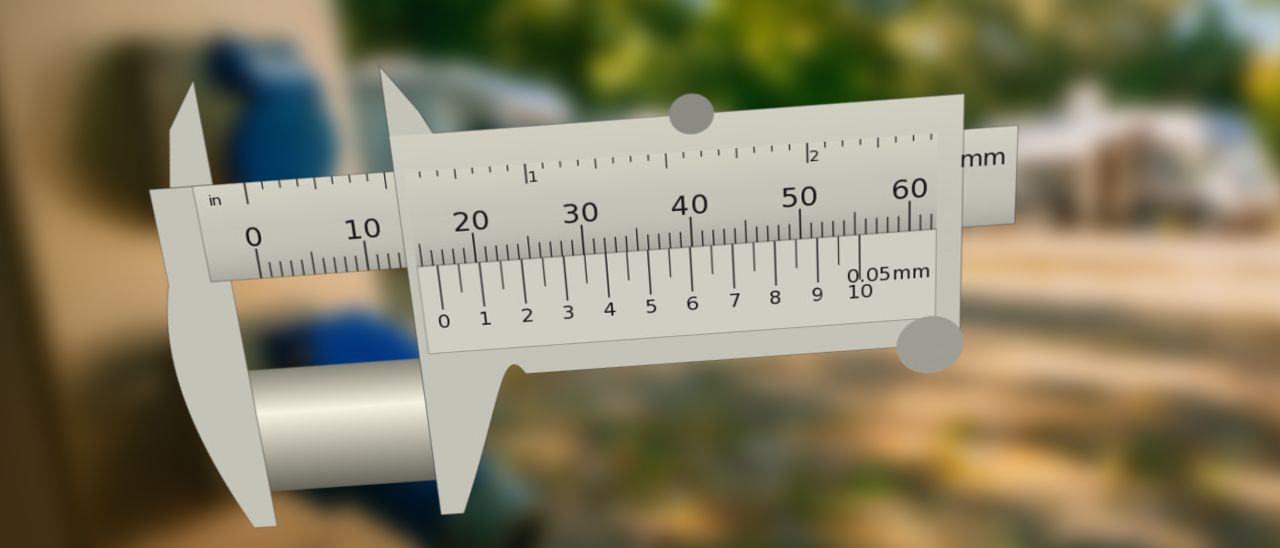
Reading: 16.4 mm
